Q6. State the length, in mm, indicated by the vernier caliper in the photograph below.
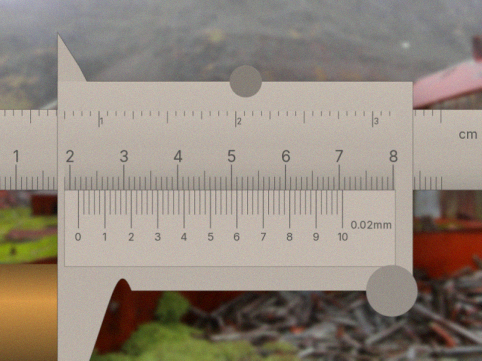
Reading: 21.6 mm
